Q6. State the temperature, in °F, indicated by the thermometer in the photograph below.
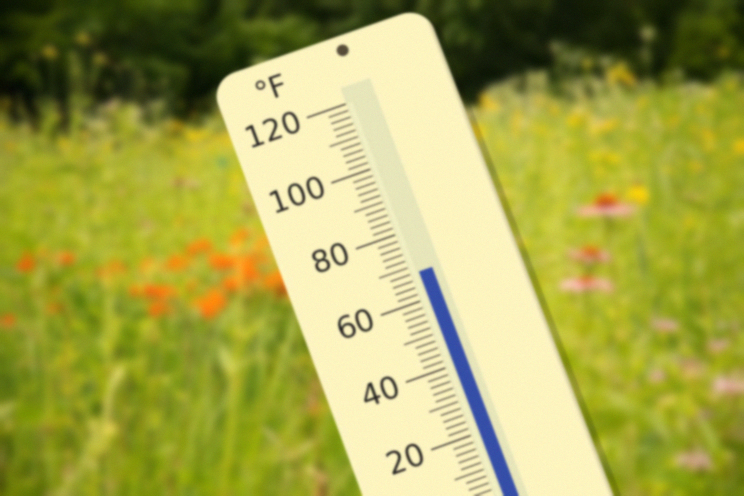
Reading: 68 °F
